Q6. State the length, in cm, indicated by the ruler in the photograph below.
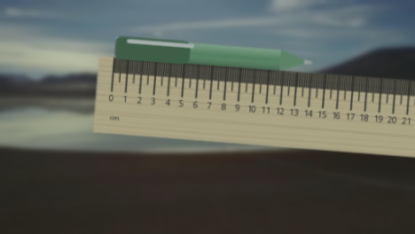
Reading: 14 cm
